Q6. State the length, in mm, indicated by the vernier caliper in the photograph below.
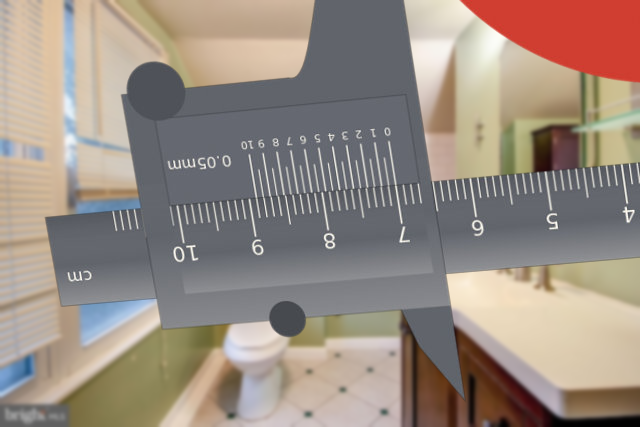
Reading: 70.0 mm
